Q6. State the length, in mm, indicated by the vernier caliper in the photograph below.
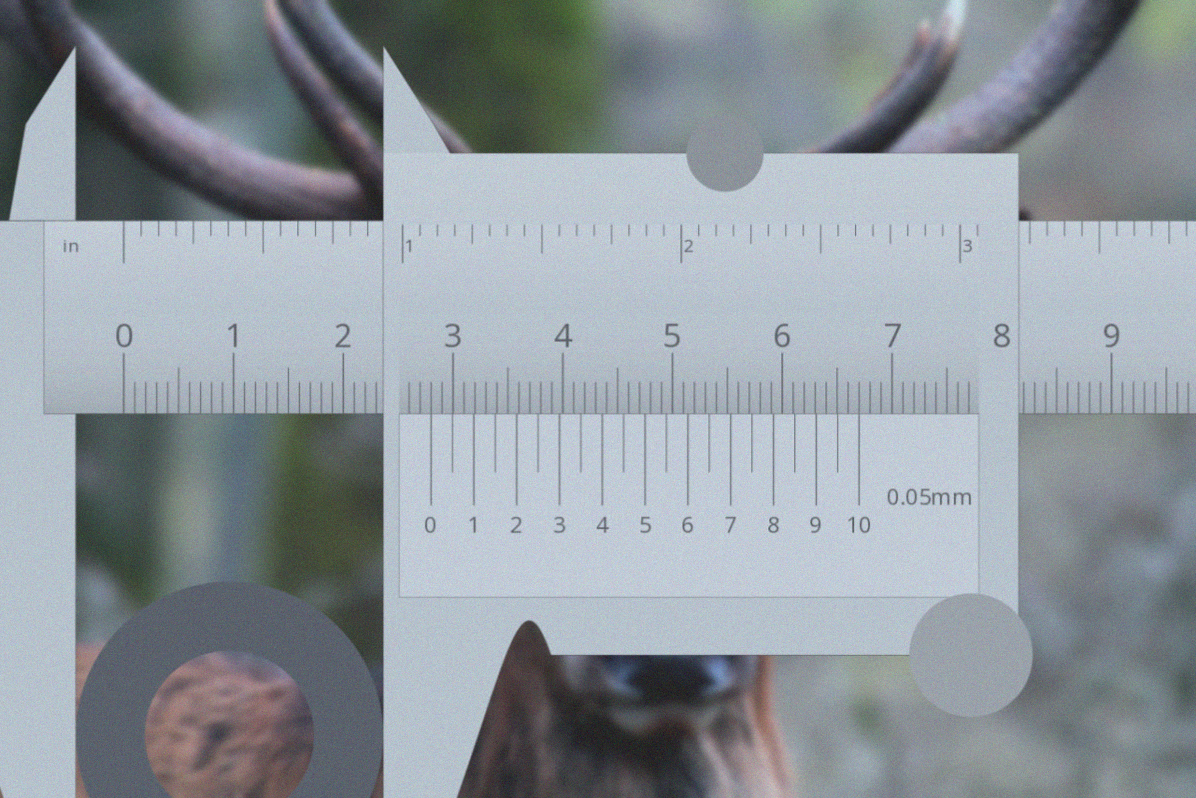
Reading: 28.0 mm
